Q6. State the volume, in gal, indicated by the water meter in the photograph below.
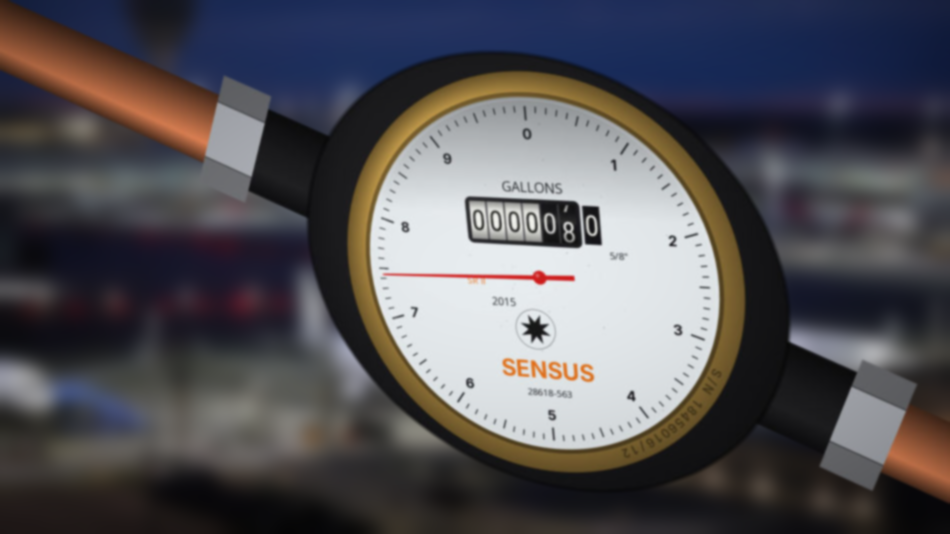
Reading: 77.4 gal
